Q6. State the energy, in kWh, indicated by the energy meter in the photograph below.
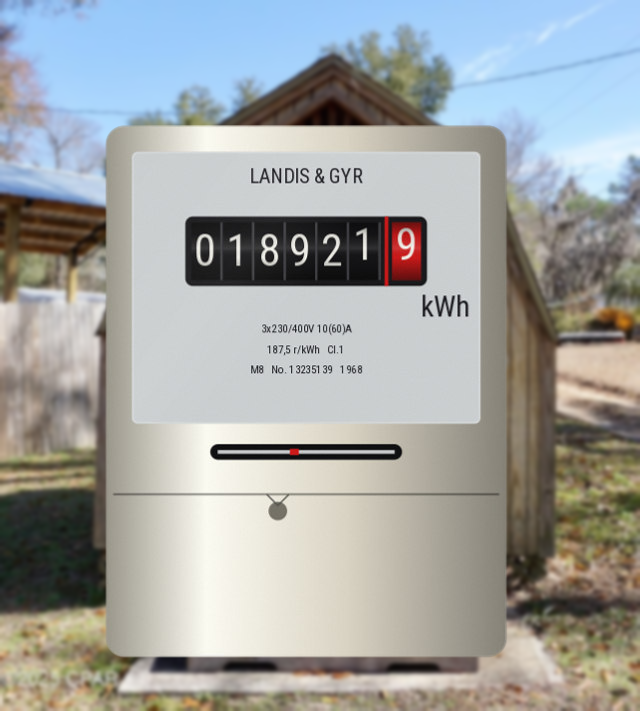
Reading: 18921.9 kWh
